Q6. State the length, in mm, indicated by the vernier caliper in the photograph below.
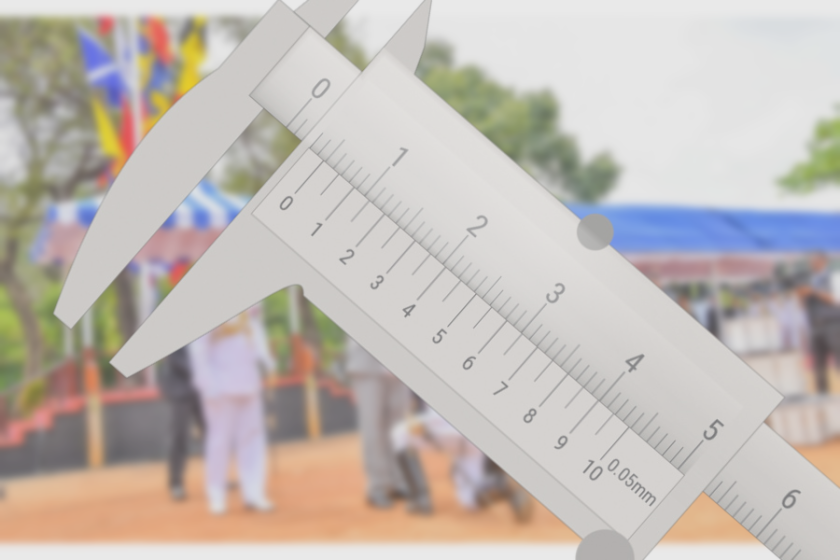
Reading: 4.8 mm
